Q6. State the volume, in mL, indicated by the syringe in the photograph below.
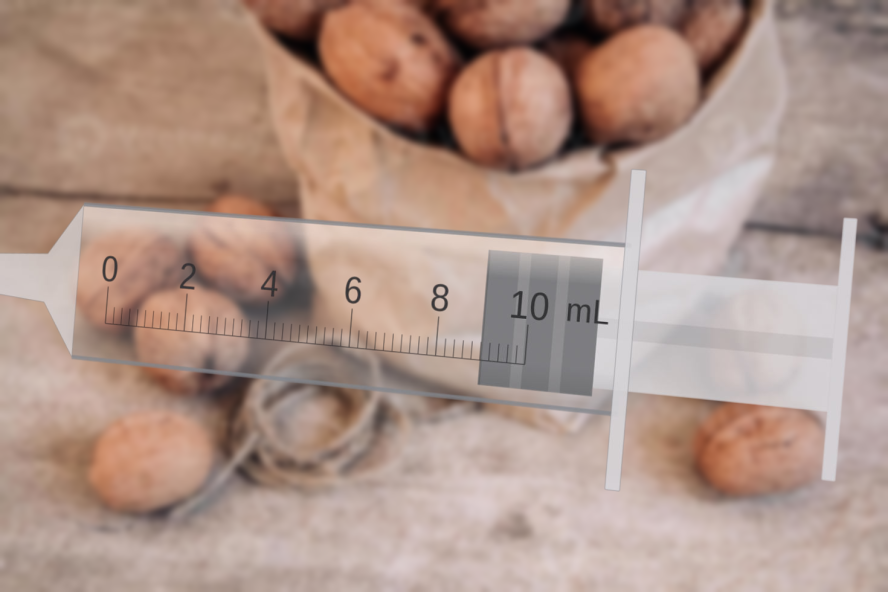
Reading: 9 mL
